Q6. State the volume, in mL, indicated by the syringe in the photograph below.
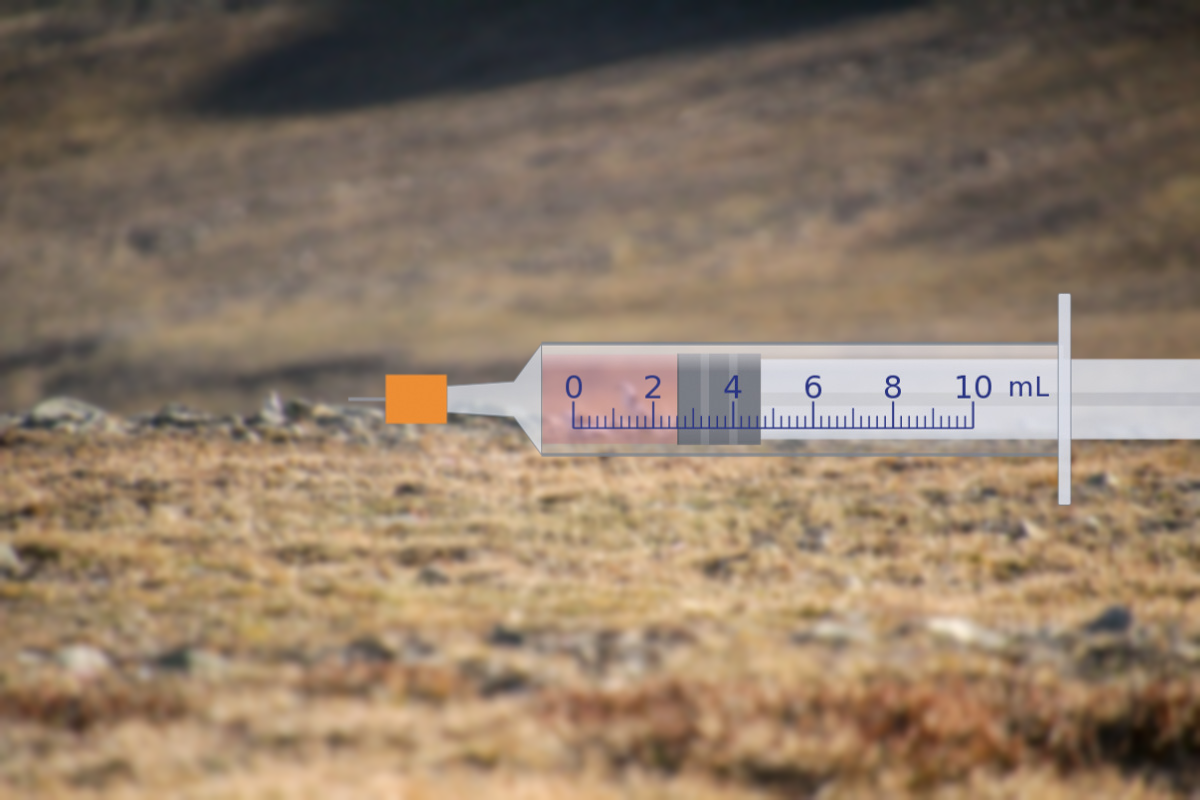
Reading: 2.6 mL
